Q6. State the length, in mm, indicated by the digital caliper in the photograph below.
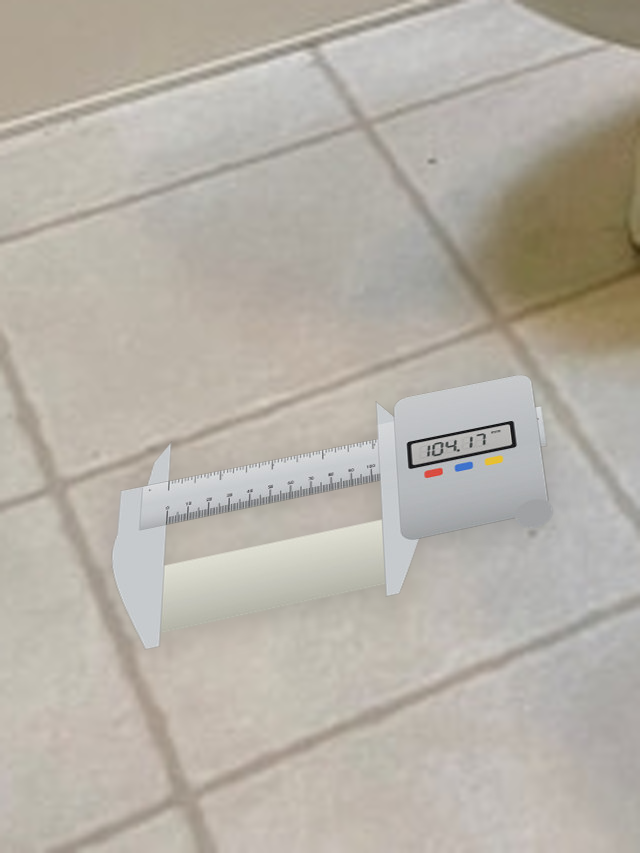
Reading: 104.17 mm
